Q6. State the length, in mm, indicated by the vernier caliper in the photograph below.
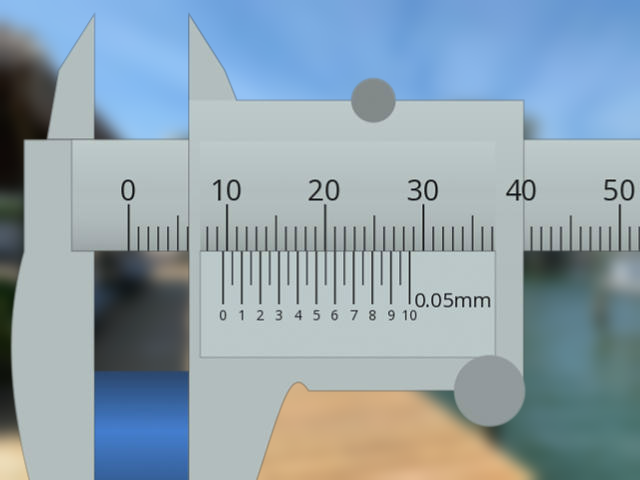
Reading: 9.6 mm
